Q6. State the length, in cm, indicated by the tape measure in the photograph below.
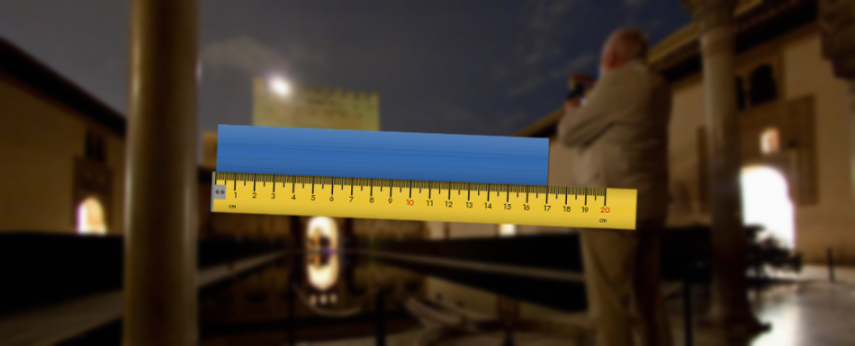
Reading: 17 cm
